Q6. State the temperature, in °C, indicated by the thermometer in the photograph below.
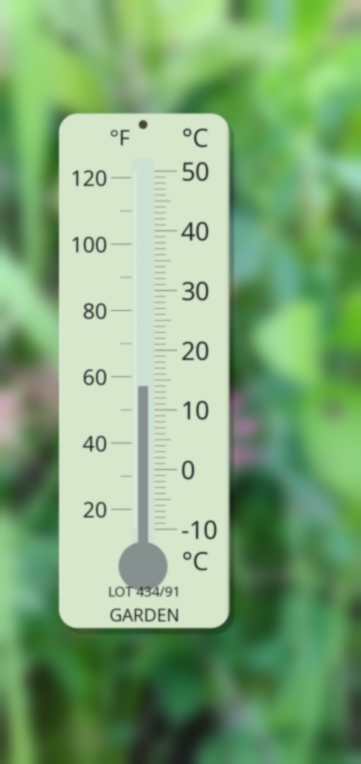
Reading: 14 °C
